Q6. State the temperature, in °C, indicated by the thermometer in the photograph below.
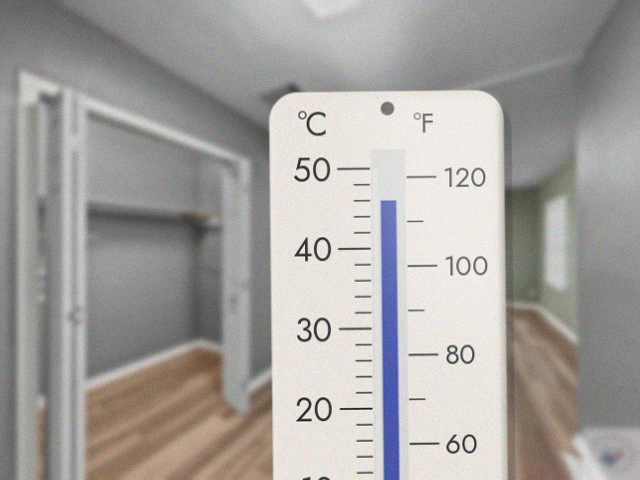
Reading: 46 °C
